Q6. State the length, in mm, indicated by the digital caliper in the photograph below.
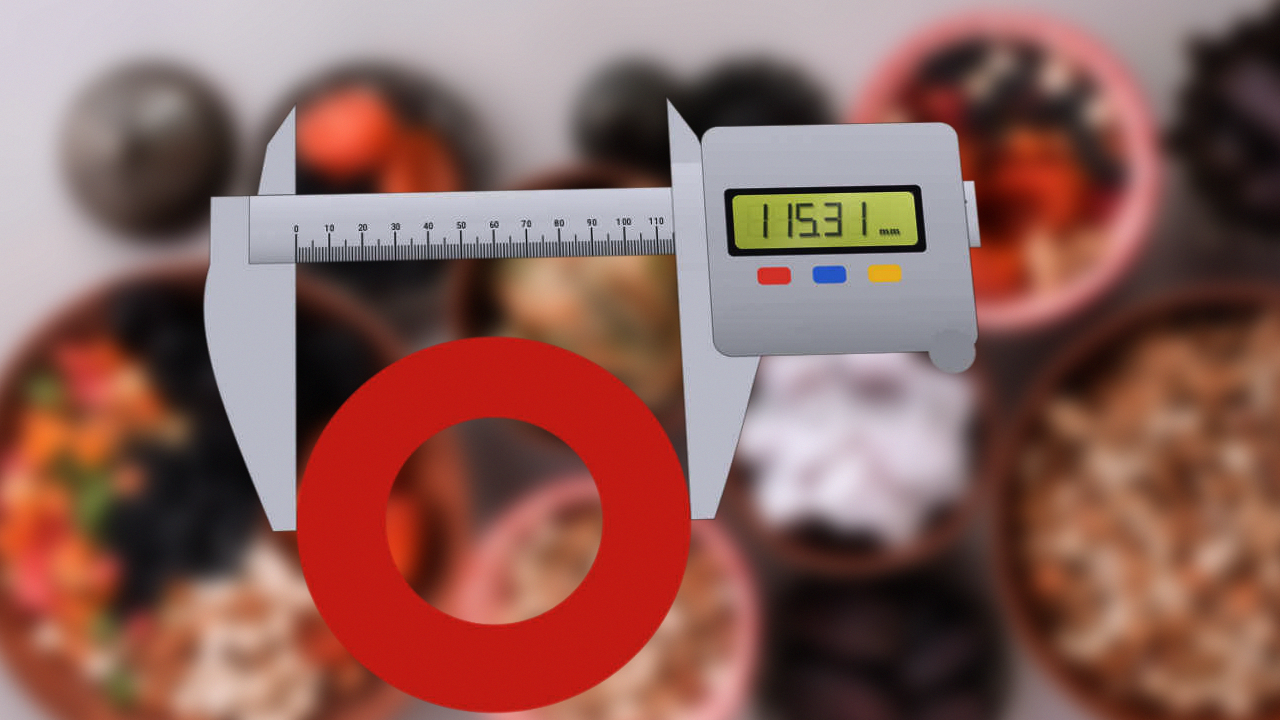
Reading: 115.31 mm
